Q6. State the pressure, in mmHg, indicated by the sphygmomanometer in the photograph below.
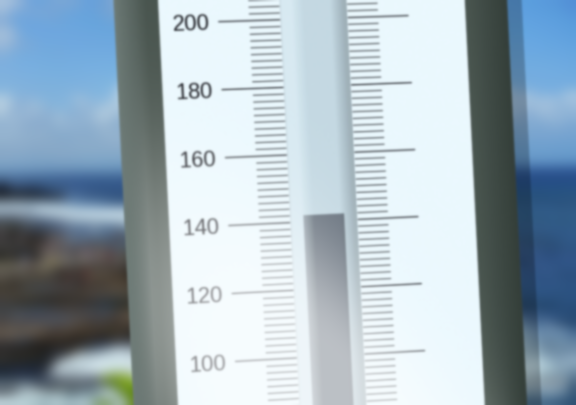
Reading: 142 mmHg
